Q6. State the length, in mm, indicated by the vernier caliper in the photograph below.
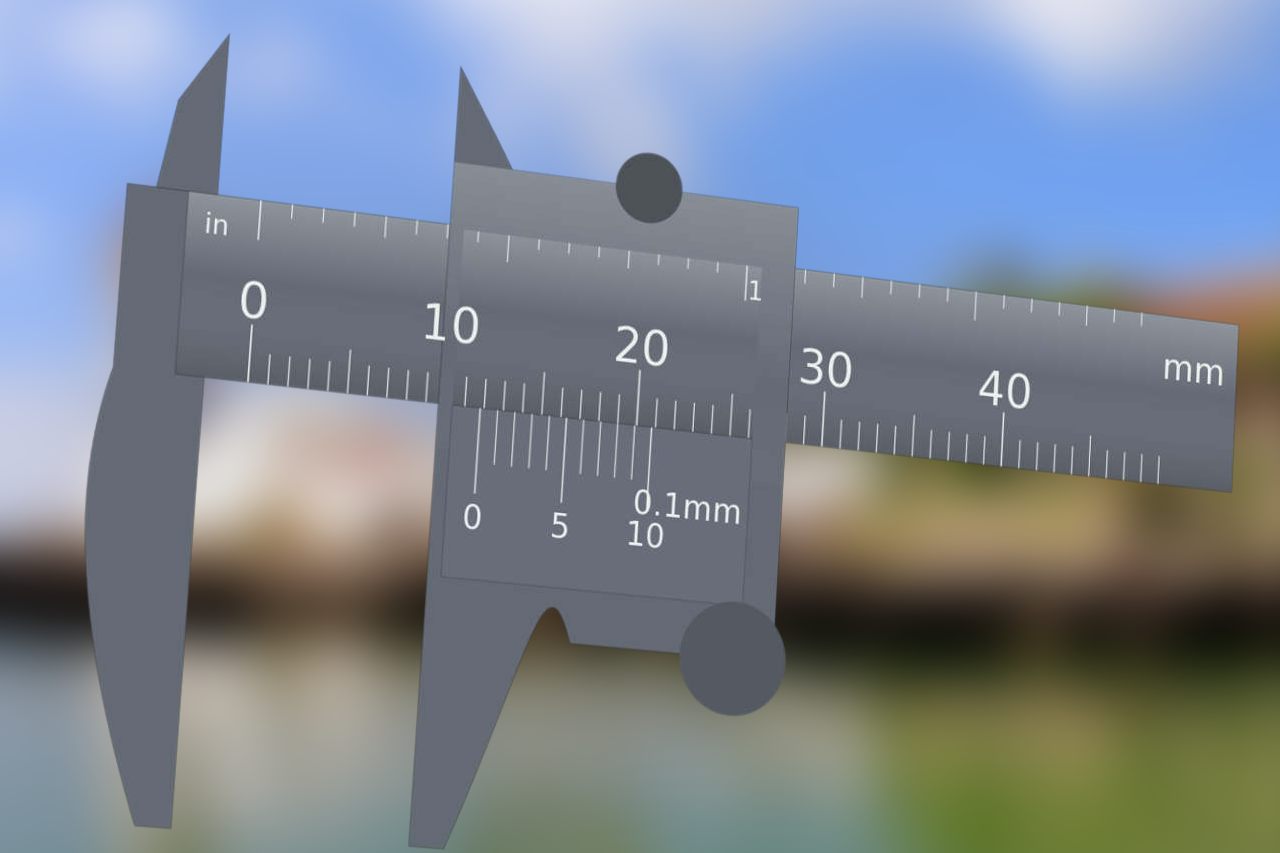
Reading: 11.8 mm
